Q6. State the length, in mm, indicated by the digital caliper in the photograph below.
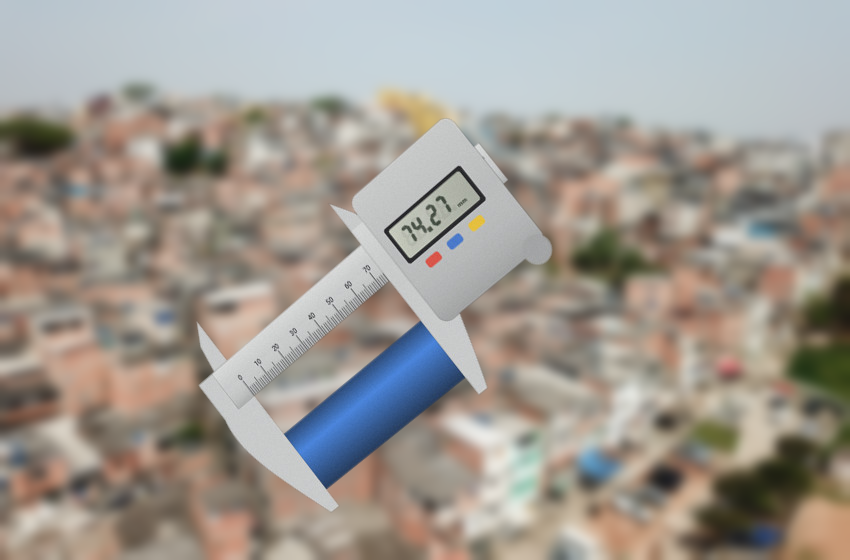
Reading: 74.27 mm
